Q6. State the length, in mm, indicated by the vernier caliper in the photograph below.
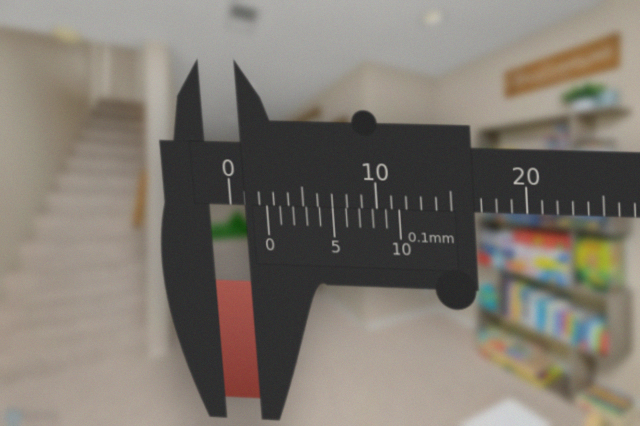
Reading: 2.5 mm
